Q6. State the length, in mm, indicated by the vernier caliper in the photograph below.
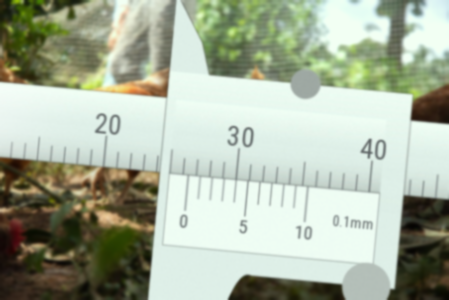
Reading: 26.4 mm
